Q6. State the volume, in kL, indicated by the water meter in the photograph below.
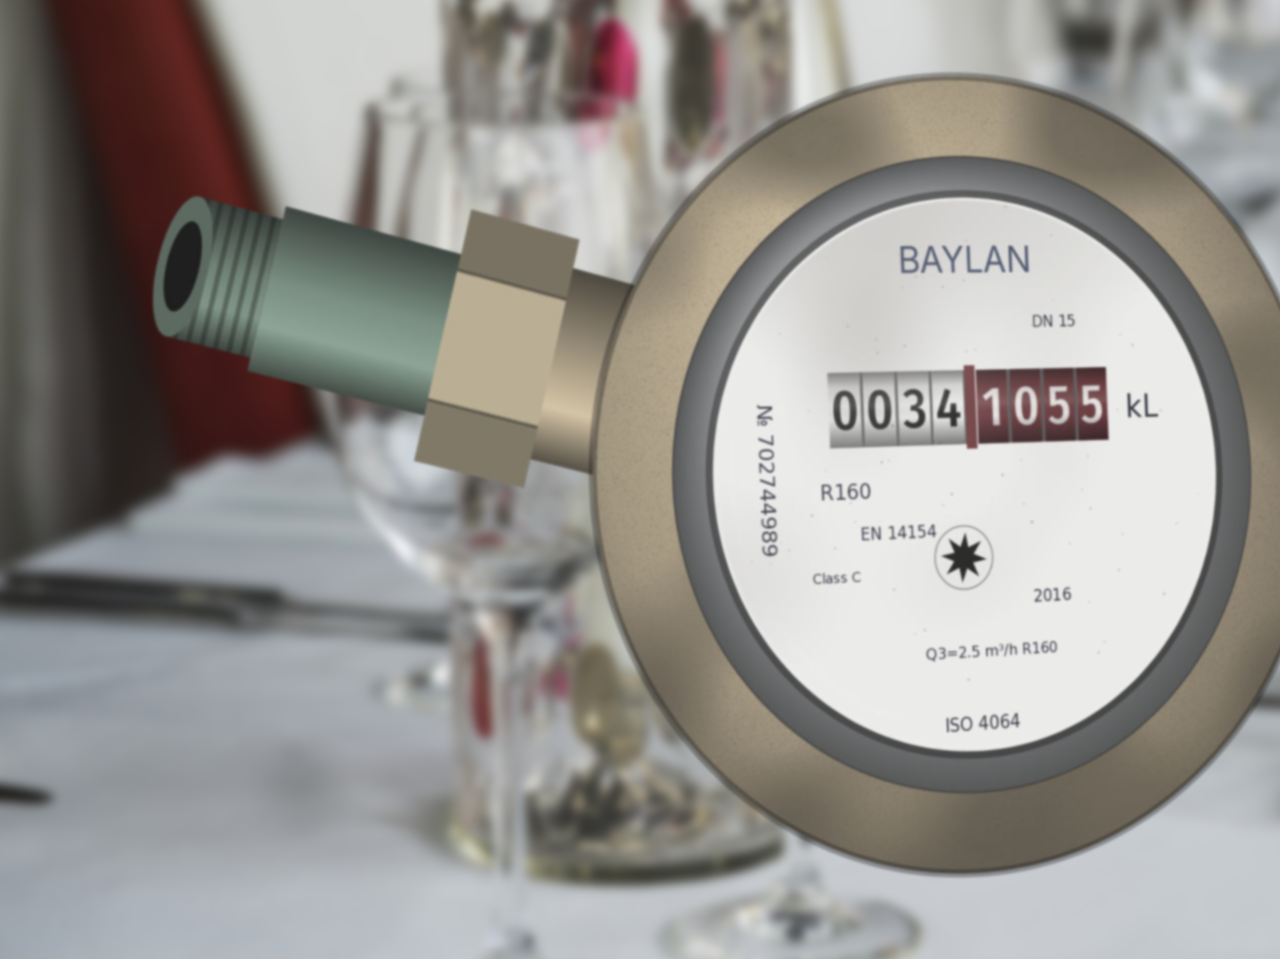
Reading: 34.1055 kL
